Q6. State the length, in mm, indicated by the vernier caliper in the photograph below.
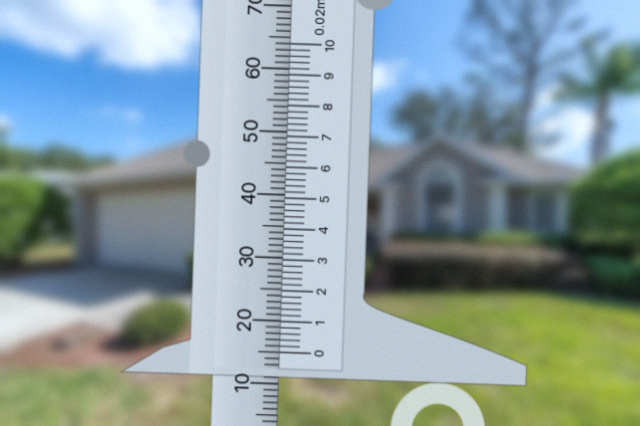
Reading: 15.0 mm
